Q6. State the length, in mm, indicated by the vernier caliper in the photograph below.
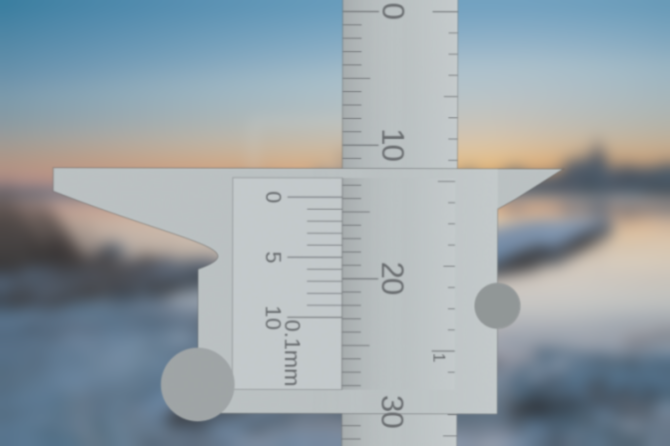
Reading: 13.9 mm
